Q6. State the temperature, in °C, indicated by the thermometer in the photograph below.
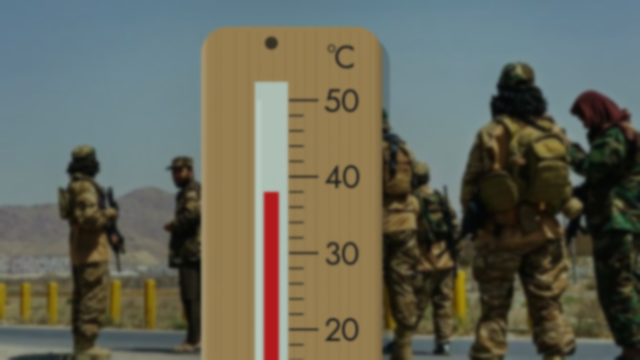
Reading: 38 °C
